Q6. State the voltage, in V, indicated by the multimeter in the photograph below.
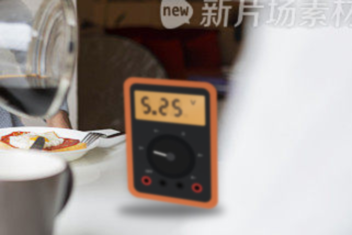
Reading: 5.25 V
